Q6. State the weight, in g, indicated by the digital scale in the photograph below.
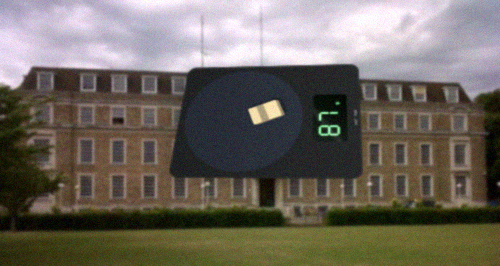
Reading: 87 g
